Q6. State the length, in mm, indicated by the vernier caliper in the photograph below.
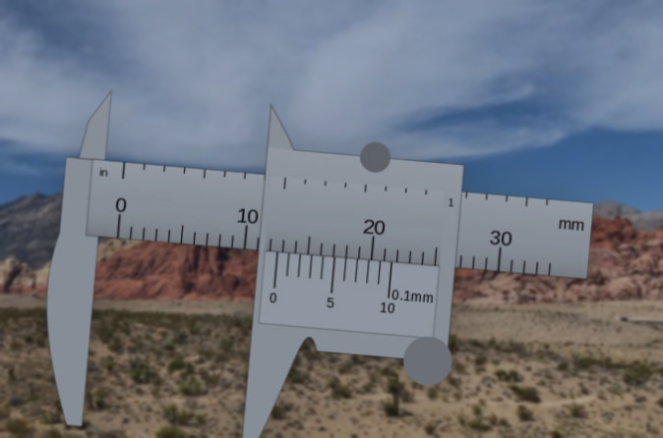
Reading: 12.6 mm
